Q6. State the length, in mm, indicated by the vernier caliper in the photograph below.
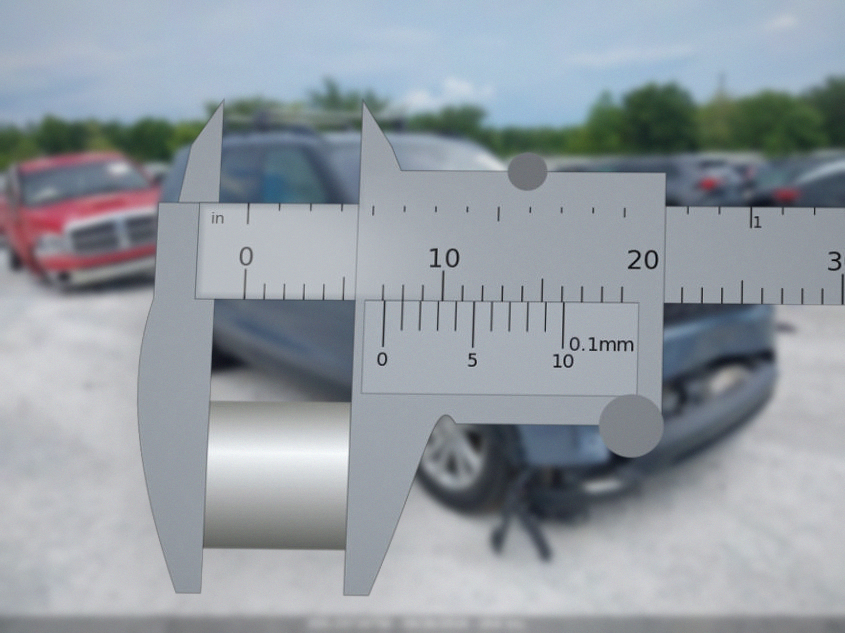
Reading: 7.1 mm
